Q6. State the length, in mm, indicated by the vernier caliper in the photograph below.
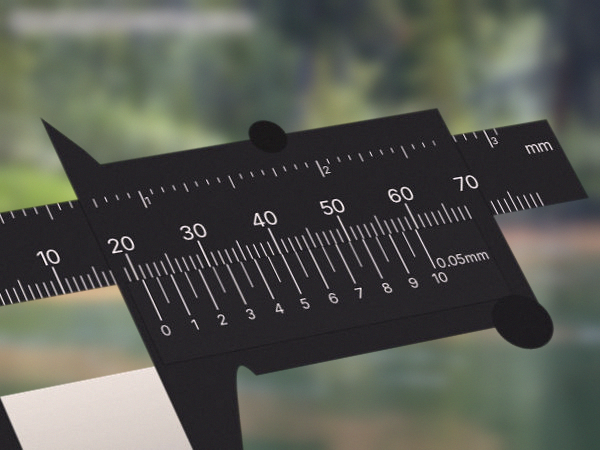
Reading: 20.6 mm
